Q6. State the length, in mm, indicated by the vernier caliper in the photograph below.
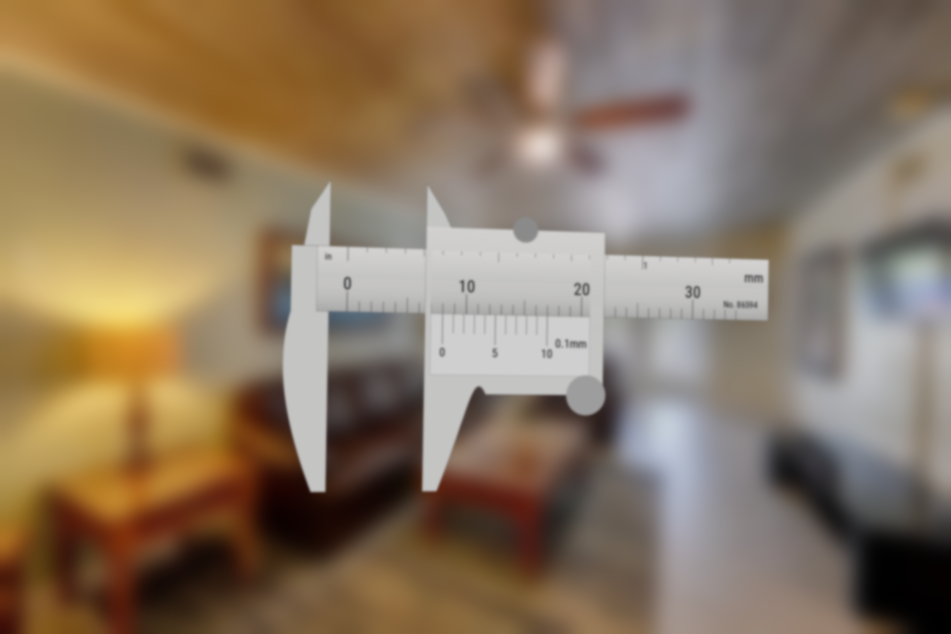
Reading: 8.0 mm
